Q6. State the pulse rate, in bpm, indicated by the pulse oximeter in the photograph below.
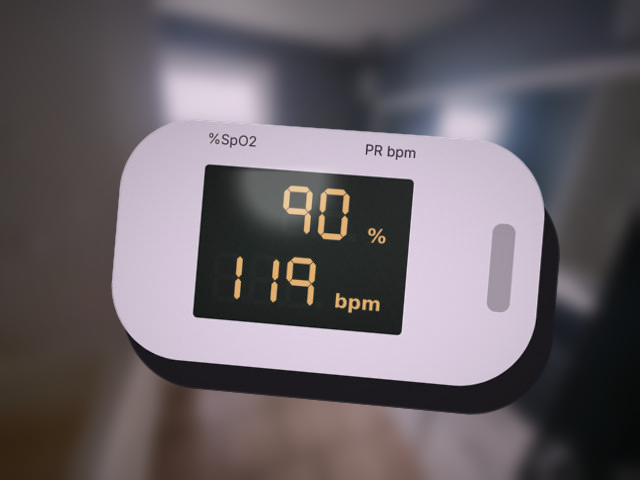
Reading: 119 bpm
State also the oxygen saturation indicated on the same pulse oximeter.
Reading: 90 %
